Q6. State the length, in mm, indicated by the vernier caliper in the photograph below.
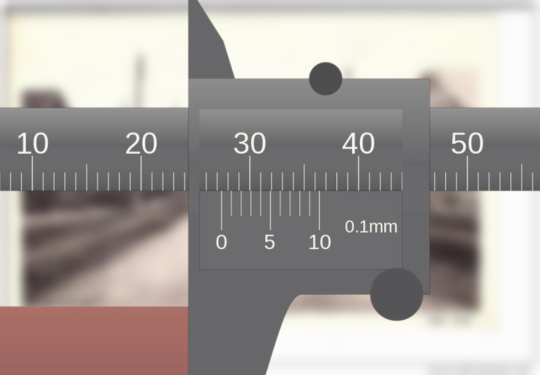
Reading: 27.4 mm
